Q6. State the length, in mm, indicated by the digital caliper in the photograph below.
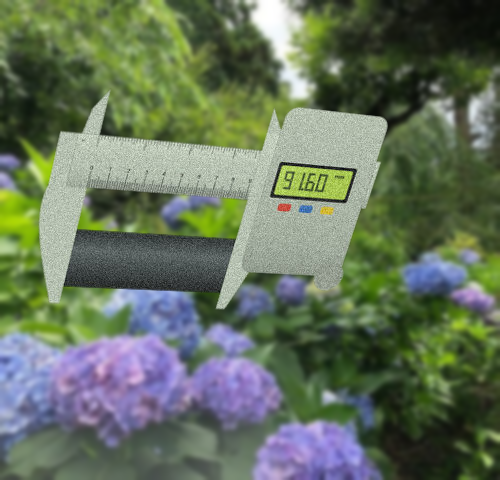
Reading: 91.60 mm
